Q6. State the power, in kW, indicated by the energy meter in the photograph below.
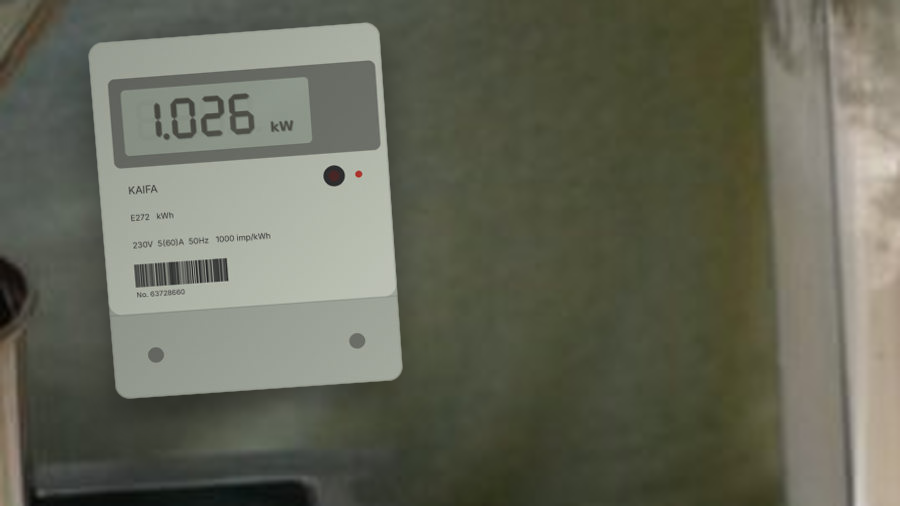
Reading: 1.026 kW
